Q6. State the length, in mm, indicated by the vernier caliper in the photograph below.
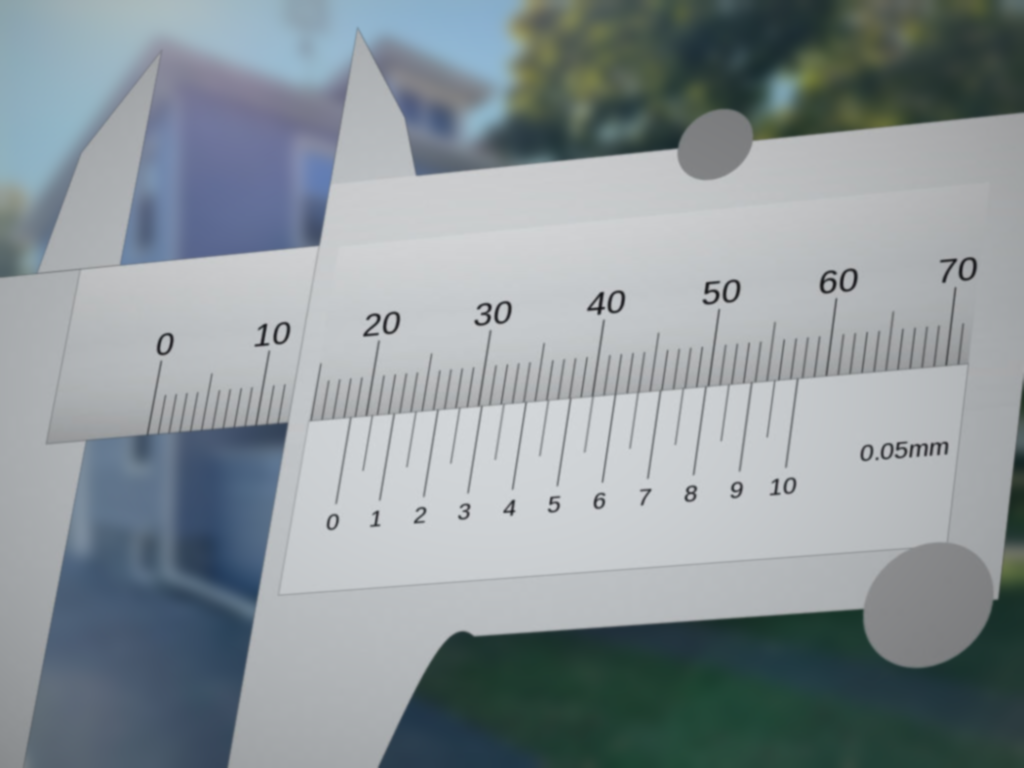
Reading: 18.6 mm
